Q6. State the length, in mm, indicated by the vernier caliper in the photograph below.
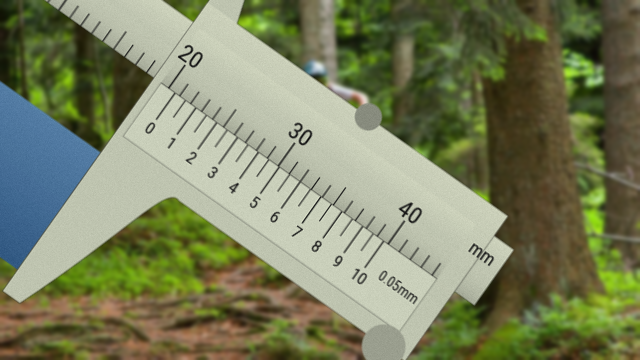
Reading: 20.6 mm
